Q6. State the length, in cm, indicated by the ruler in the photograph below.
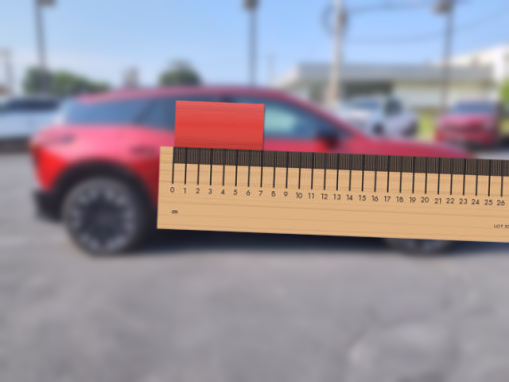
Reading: 7 cm
